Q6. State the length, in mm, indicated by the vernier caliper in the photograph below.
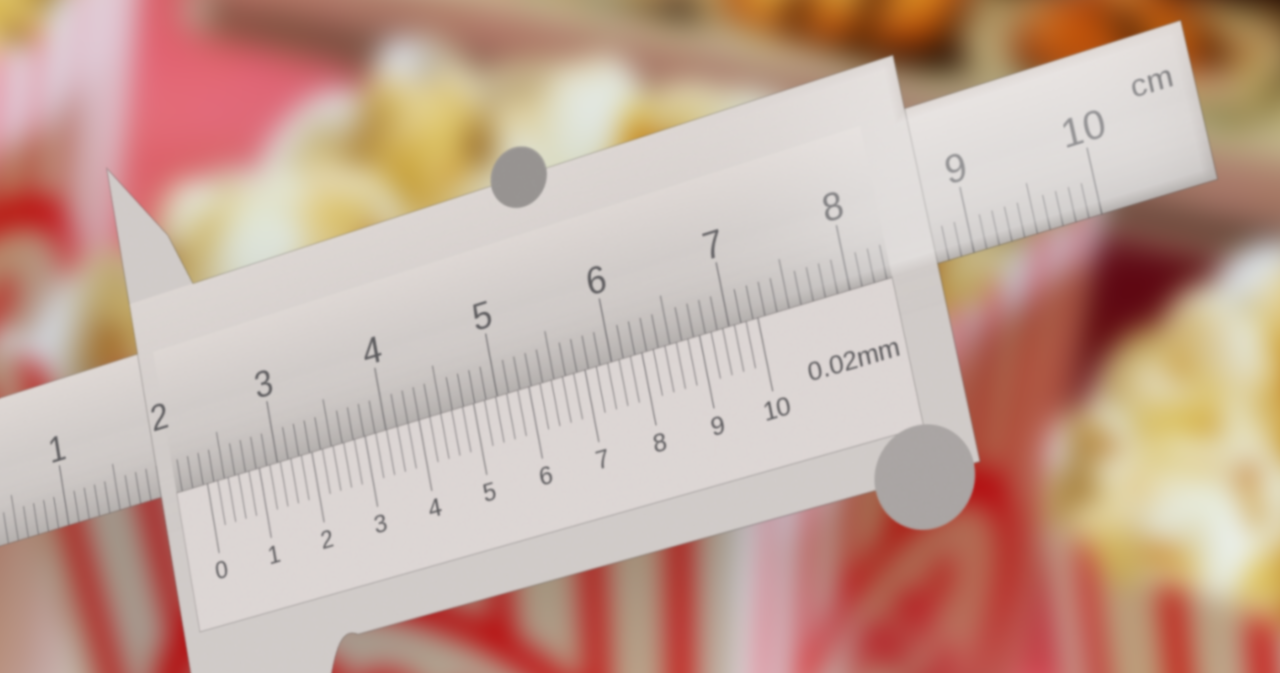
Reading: 23.4 mm
